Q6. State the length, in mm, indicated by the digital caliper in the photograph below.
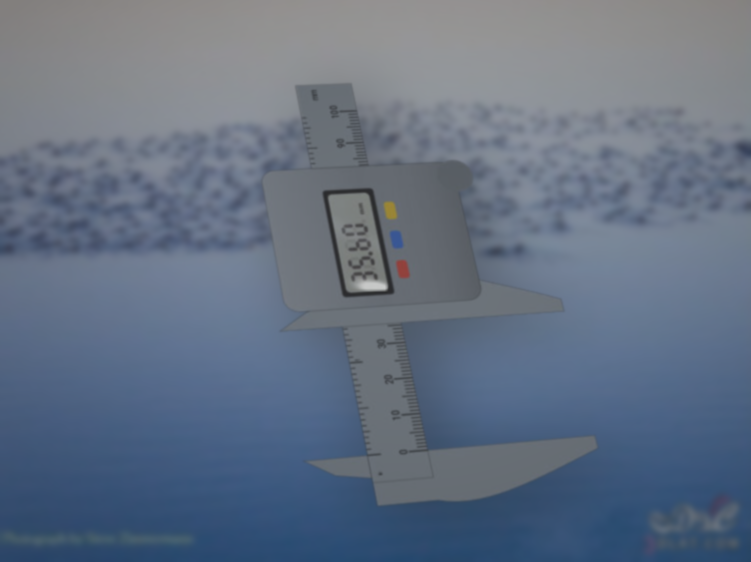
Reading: 35.60 mm
